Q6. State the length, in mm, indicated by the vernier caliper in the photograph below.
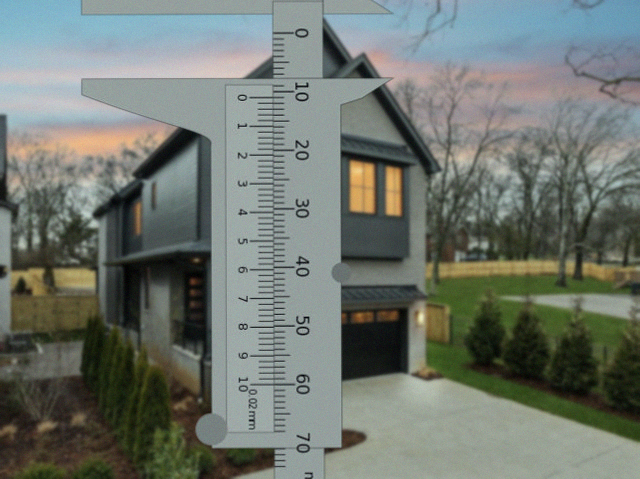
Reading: 11.0 mm
